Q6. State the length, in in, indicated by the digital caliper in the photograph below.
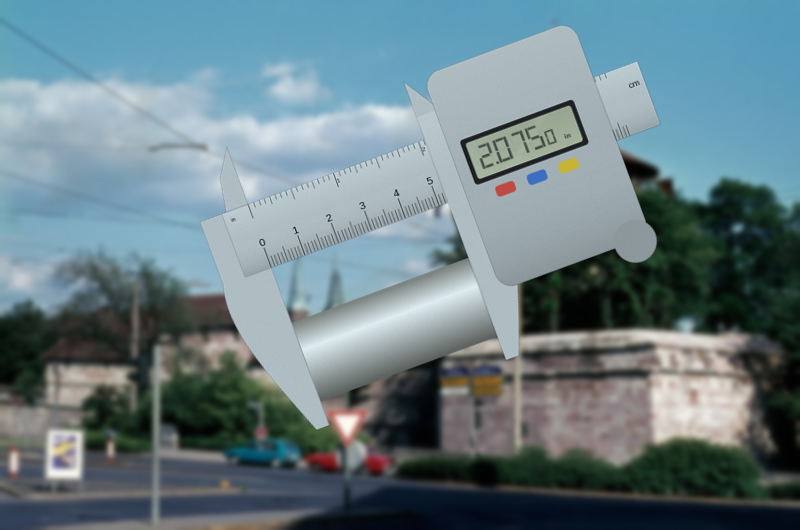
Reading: 2.0750 in
